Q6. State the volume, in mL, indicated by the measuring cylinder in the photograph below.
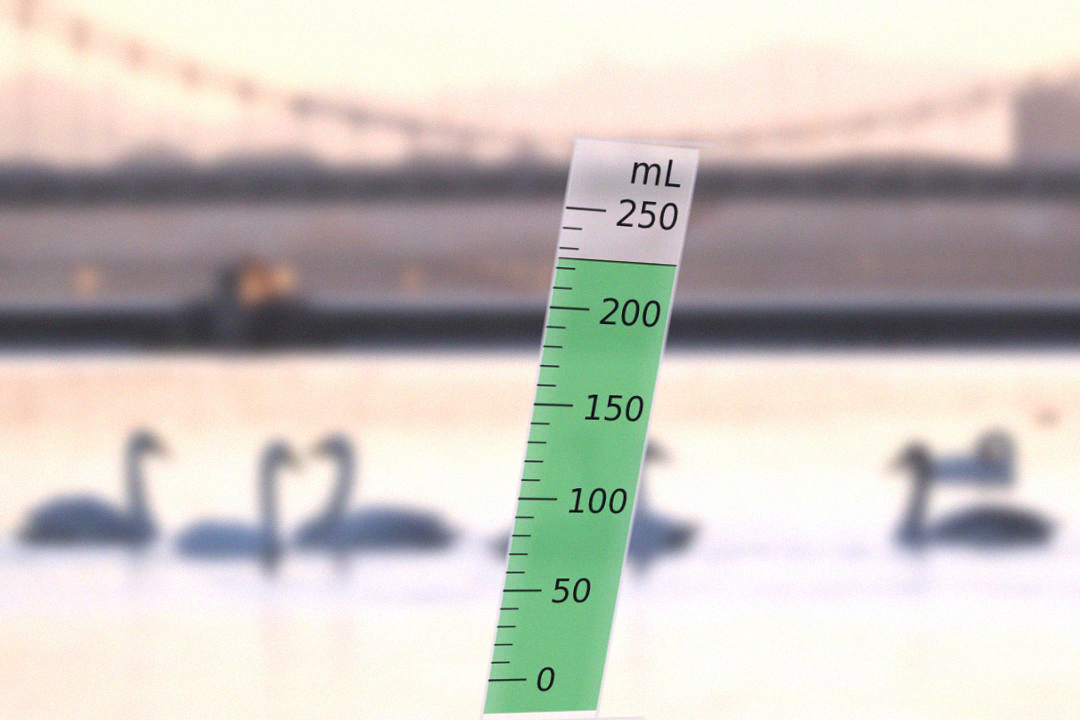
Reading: 225 mL
